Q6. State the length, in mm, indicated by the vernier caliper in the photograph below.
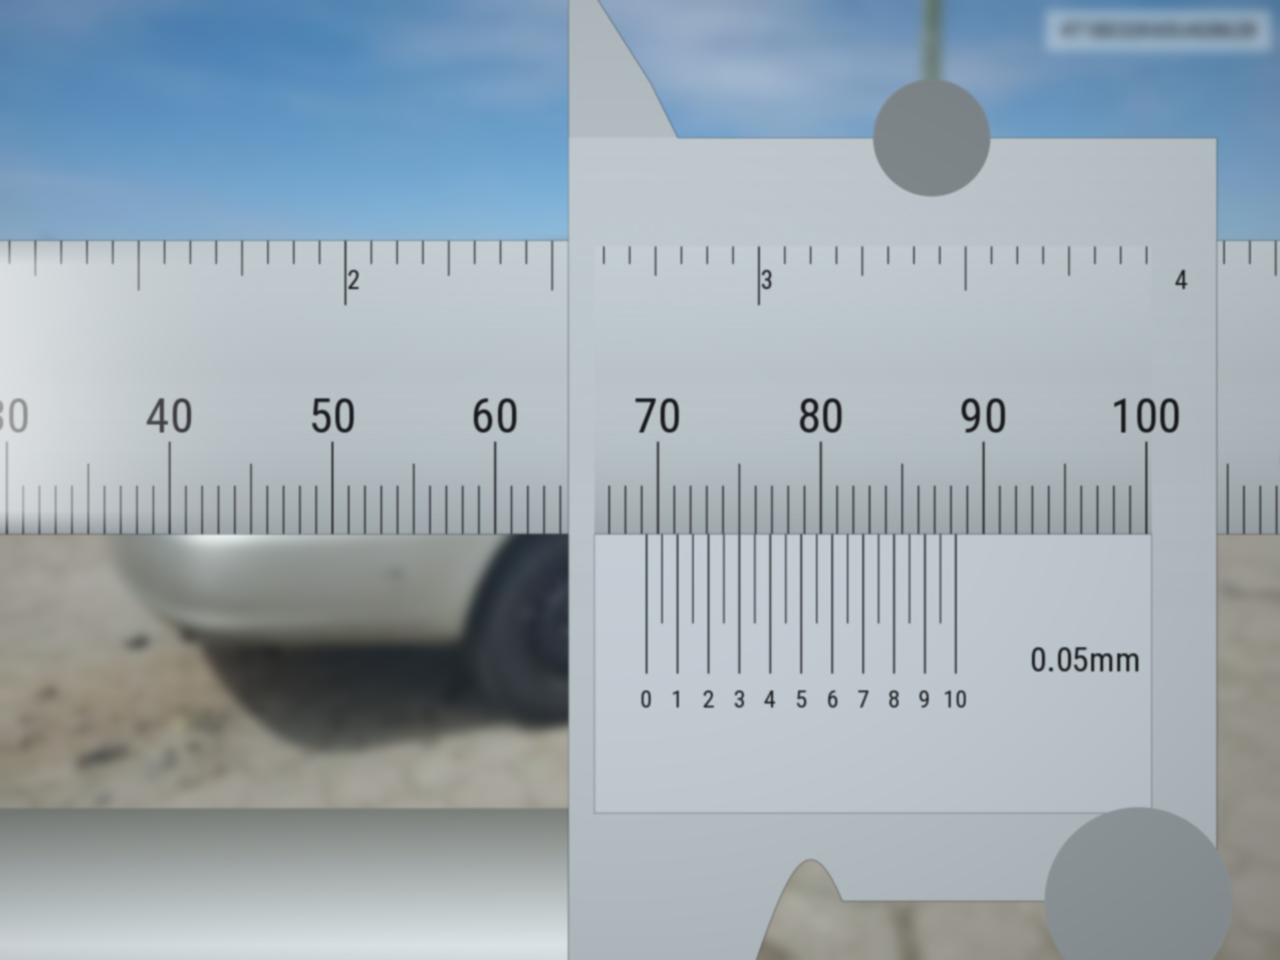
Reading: 69.3 mm
